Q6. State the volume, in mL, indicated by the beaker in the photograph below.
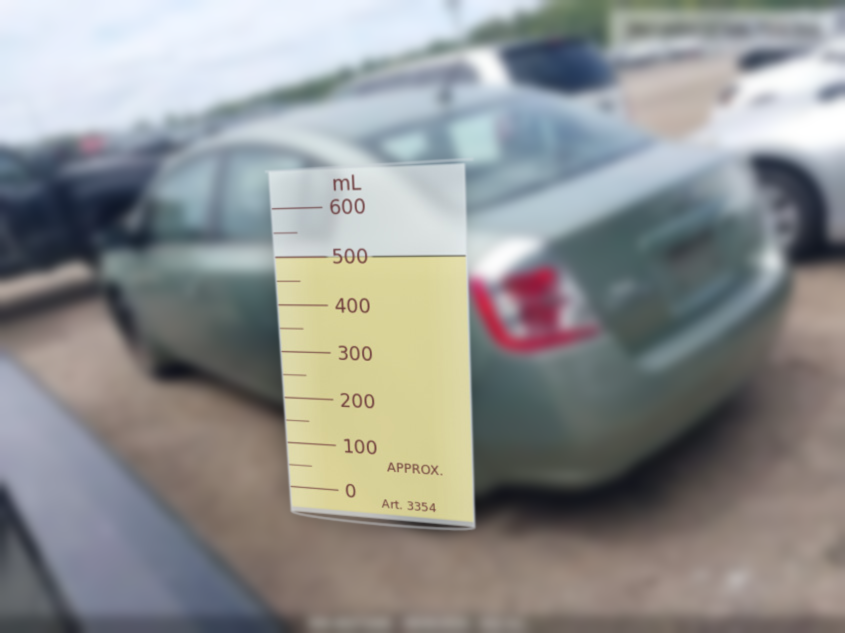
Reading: 500 mL
